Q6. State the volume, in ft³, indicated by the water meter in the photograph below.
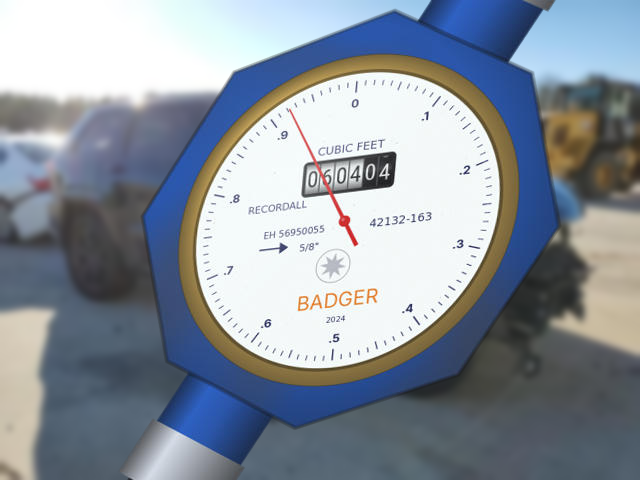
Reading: 60403.92 ft³
